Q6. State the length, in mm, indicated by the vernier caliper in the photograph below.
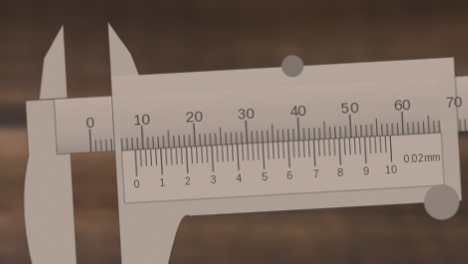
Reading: 8.5 mm
